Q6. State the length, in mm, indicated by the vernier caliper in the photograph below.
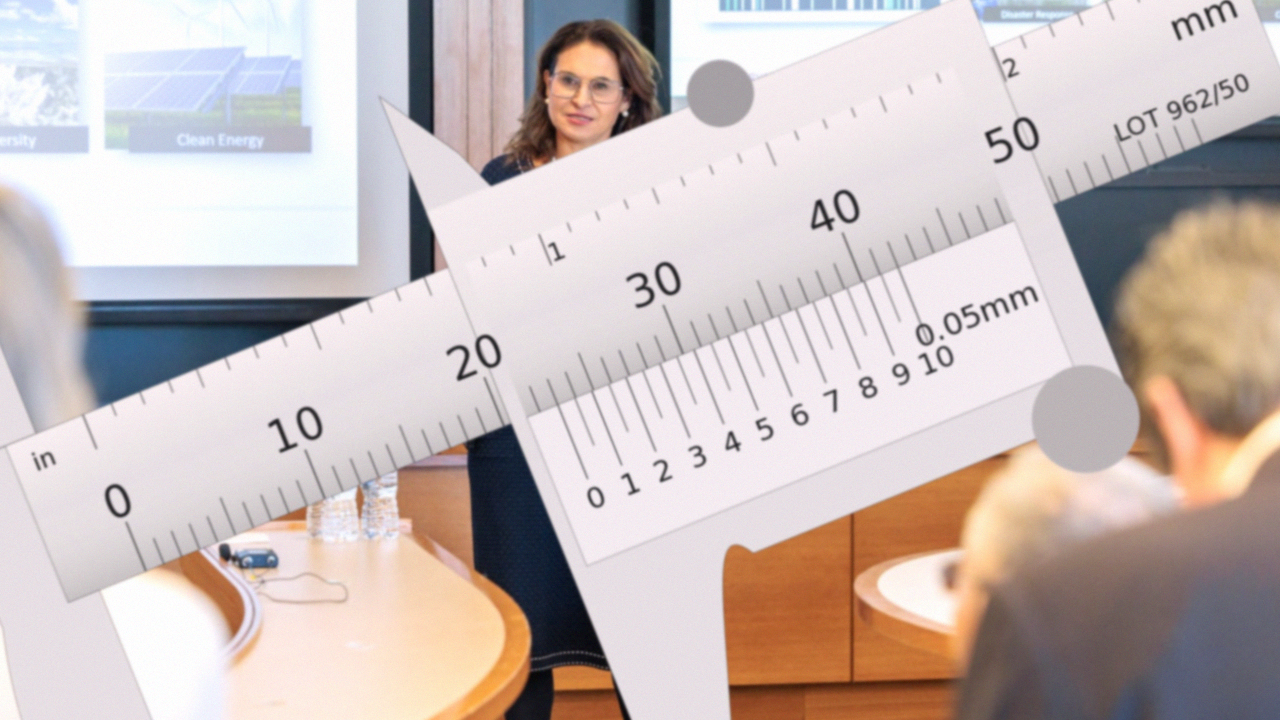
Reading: 23.0 mm
